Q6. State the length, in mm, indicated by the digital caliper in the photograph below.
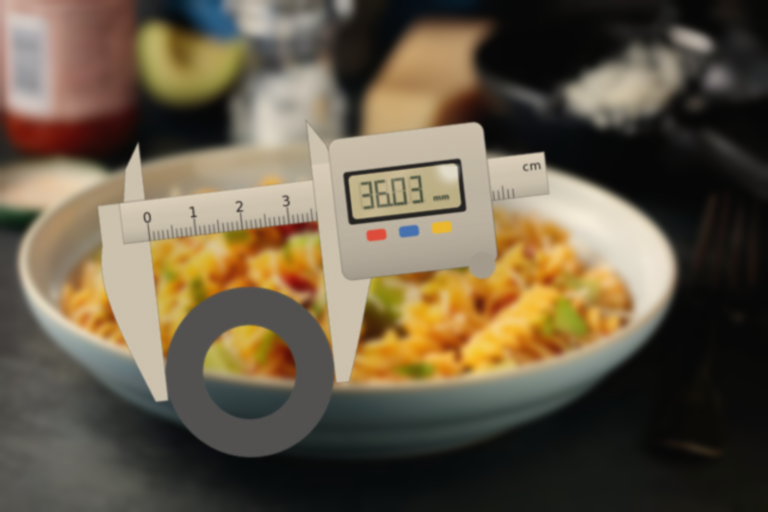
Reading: 36.03 mm
